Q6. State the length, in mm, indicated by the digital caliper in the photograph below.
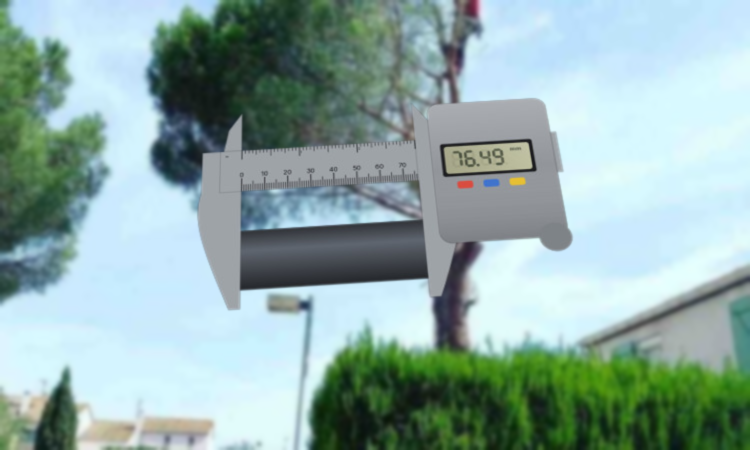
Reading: 76.49 mm
